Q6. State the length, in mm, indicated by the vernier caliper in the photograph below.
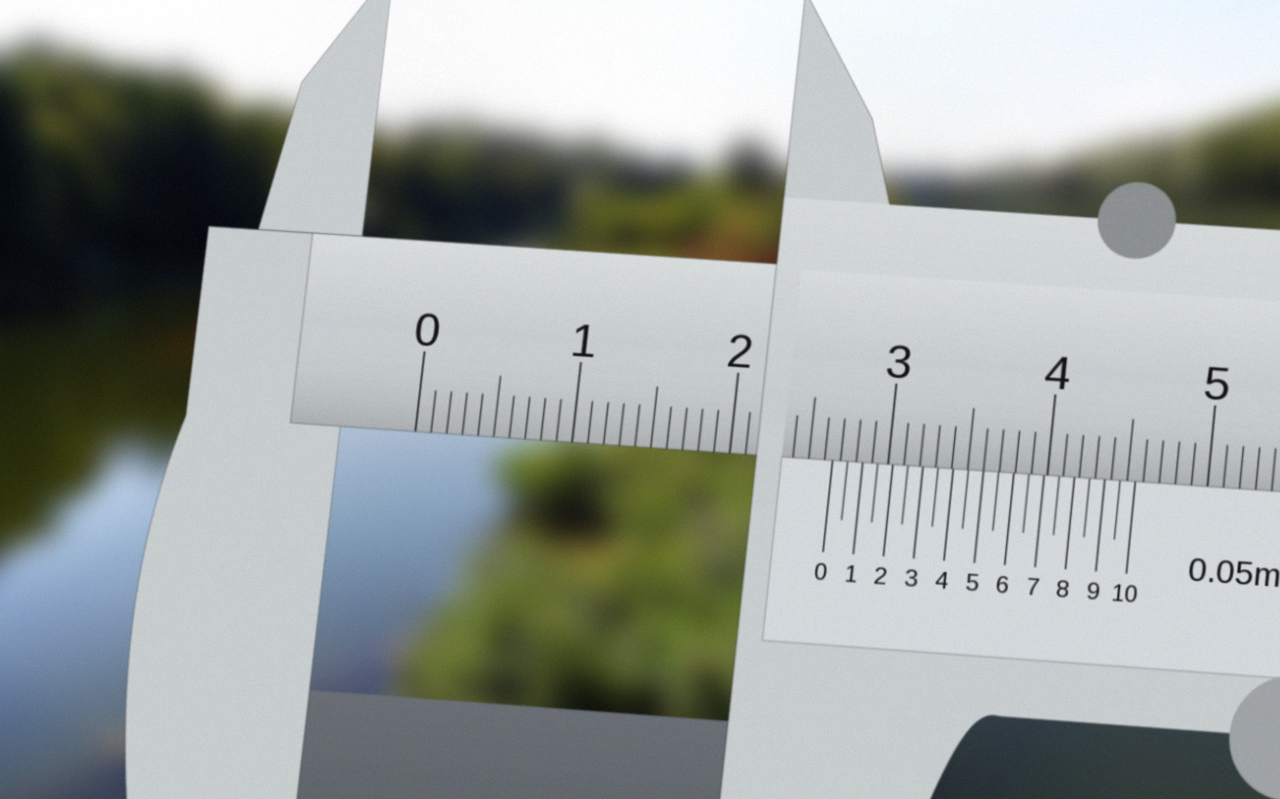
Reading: 26.5 mm
